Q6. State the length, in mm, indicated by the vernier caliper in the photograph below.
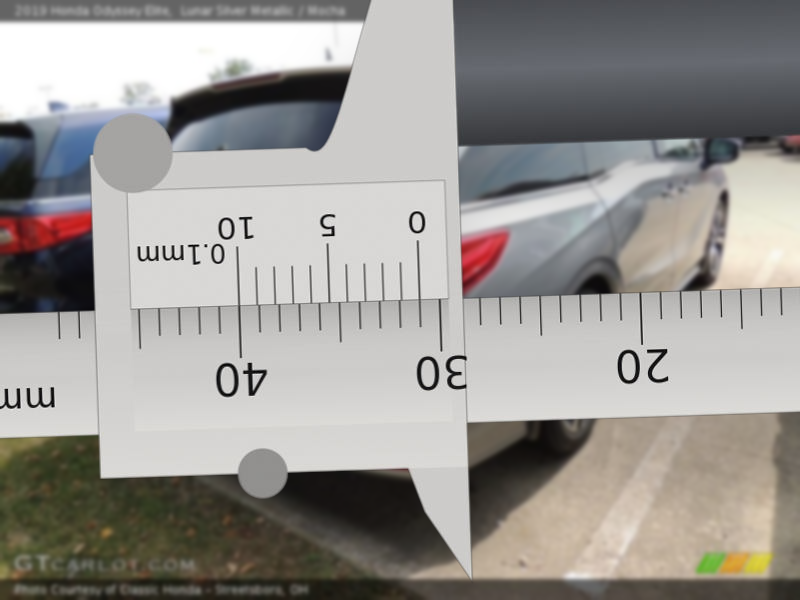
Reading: 31.0 mm
